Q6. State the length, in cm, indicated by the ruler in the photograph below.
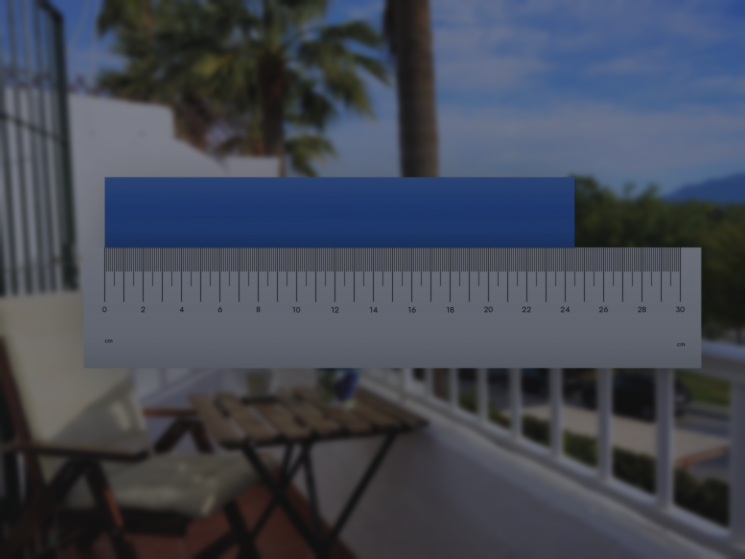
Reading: 24.5 cm
